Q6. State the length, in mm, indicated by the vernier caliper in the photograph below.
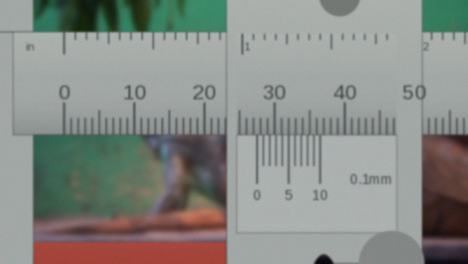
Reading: 27.5 mm
